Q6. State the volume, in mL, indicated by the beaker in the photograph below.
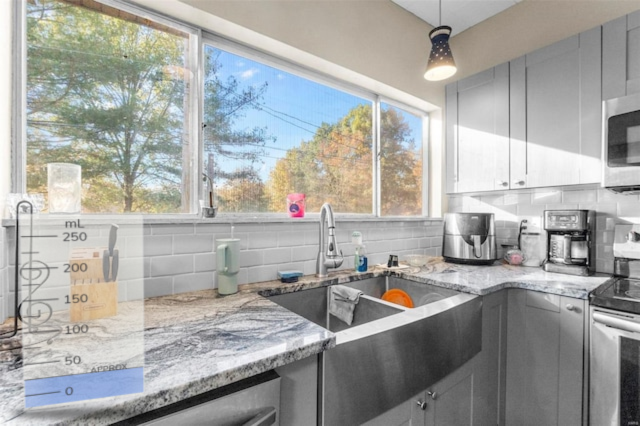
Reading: 25 mL
